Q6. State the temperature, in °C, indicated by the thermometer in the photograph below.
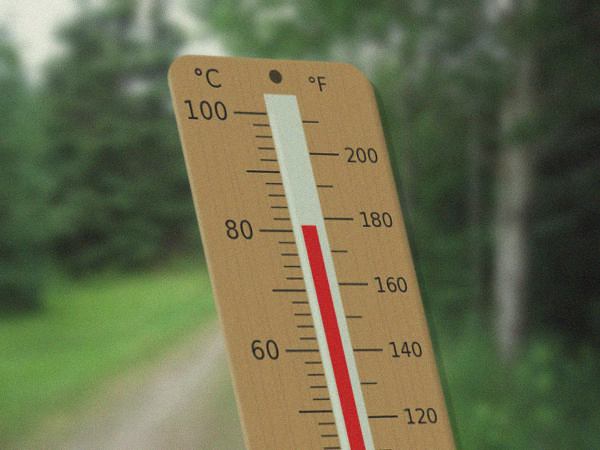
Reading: 81 °C
